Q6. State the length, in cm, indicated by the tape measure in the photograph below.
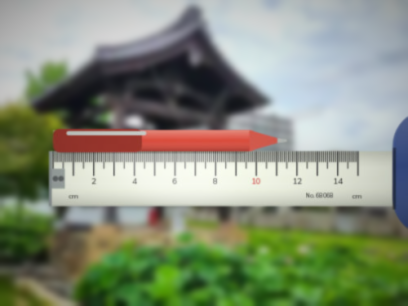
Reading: 11.5 cm
